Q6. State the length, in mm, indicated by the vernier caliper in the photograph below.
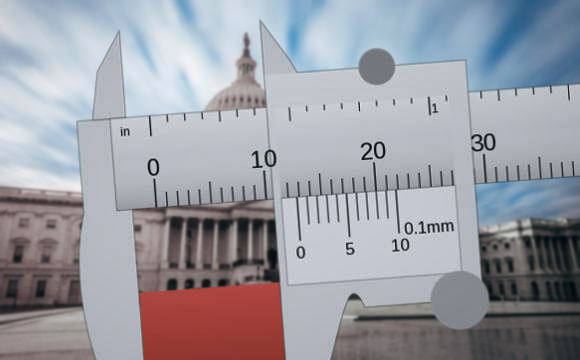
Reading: 12.8 mm
